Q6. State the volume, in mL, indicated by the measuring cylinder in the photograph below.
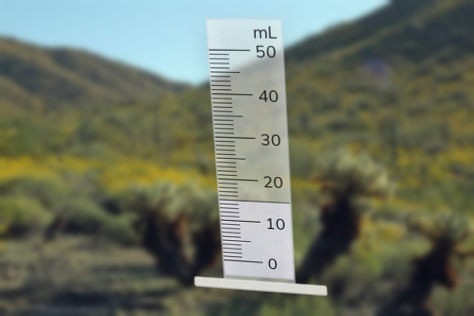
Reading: 15 mL
